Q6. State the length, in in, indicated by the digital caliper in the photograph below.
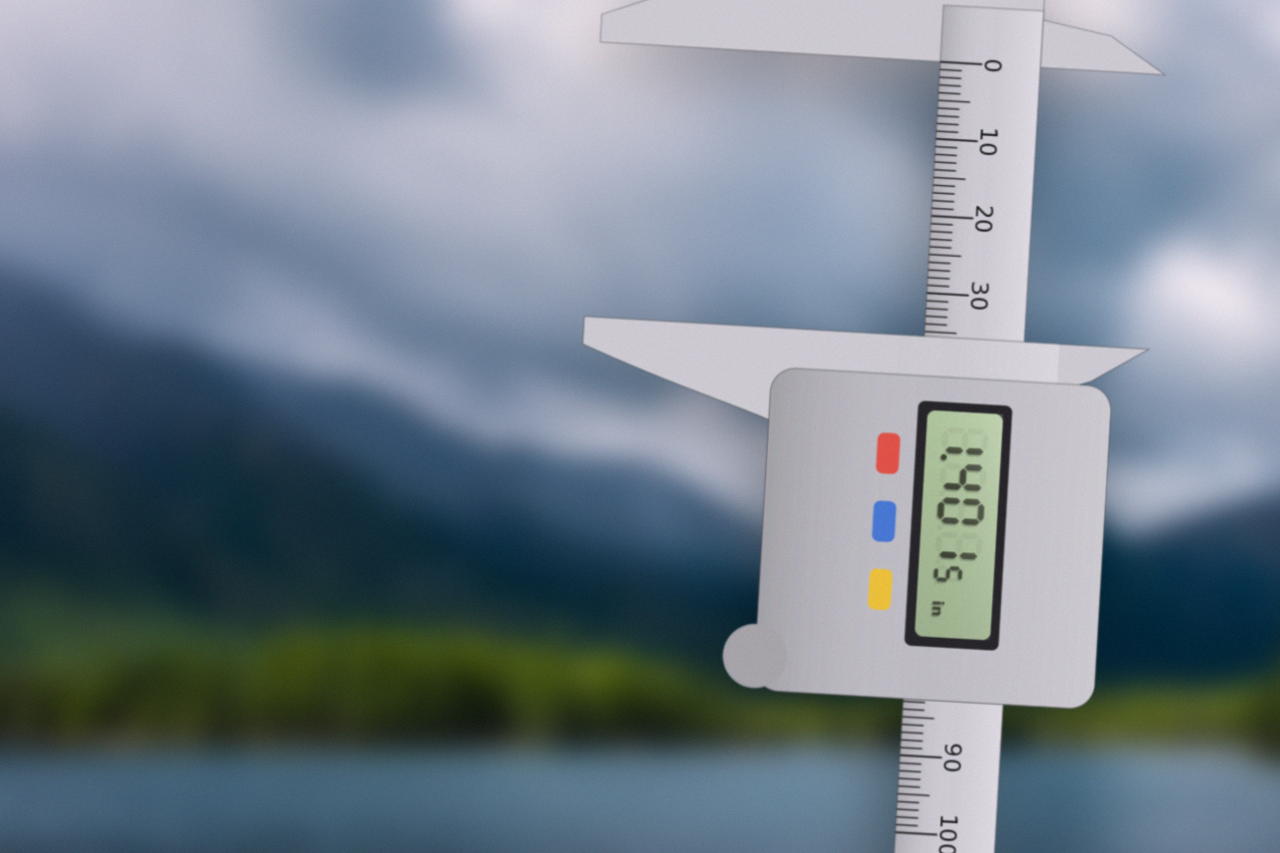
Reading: 1.4015 in
